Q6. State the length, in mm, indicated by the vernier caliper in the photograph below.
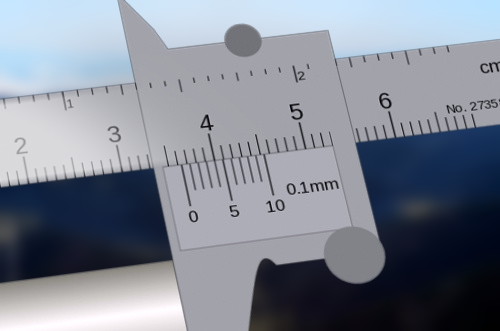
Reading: 36.4 mm
